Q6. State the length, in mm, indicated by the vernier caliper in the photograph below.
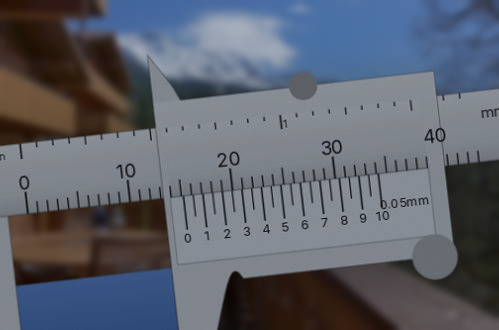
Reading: 15.2 mm
